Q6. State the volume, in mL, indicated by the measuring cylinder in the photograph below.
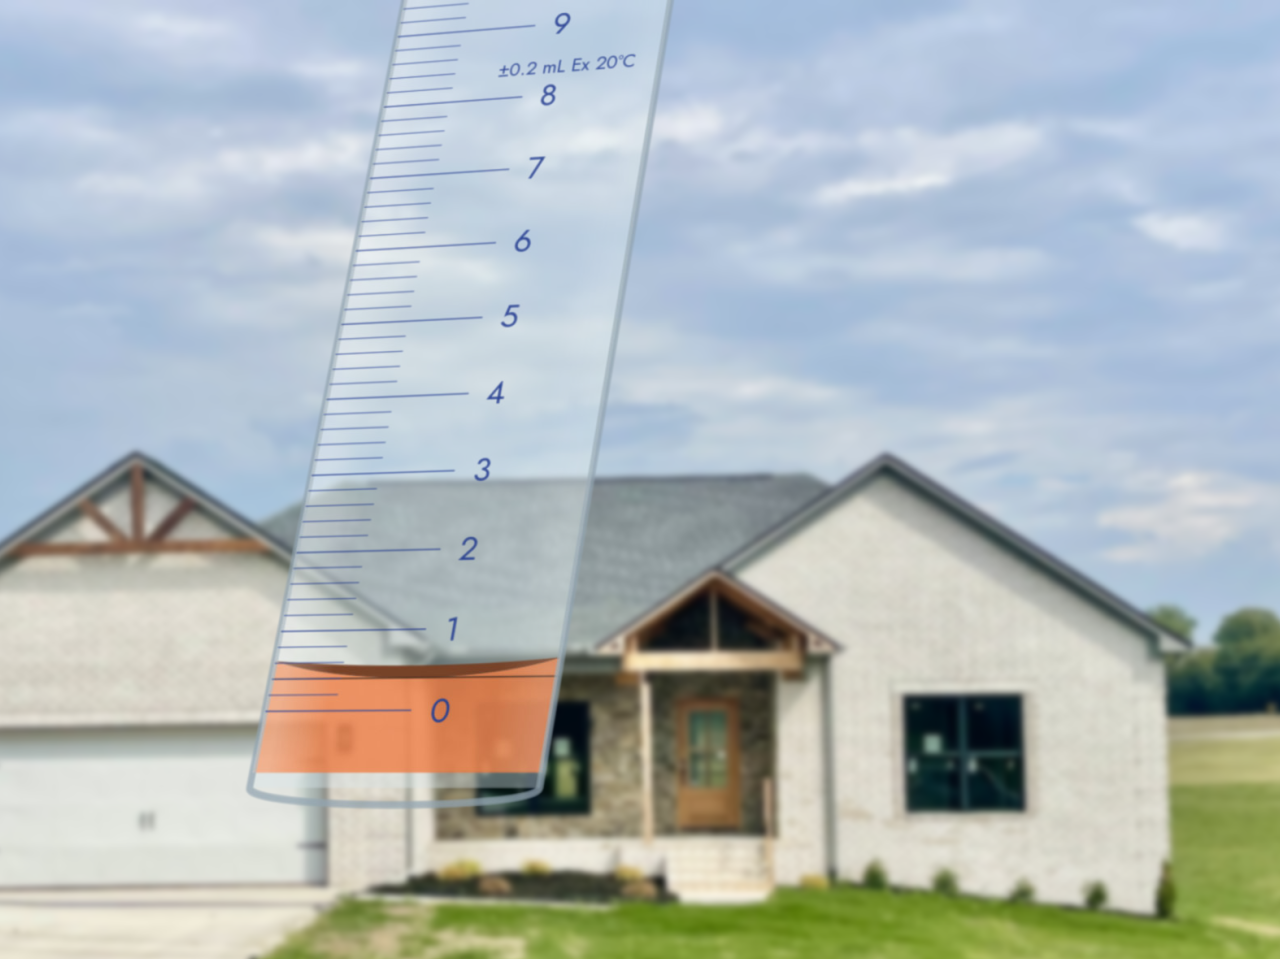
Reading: 0.4 mL
